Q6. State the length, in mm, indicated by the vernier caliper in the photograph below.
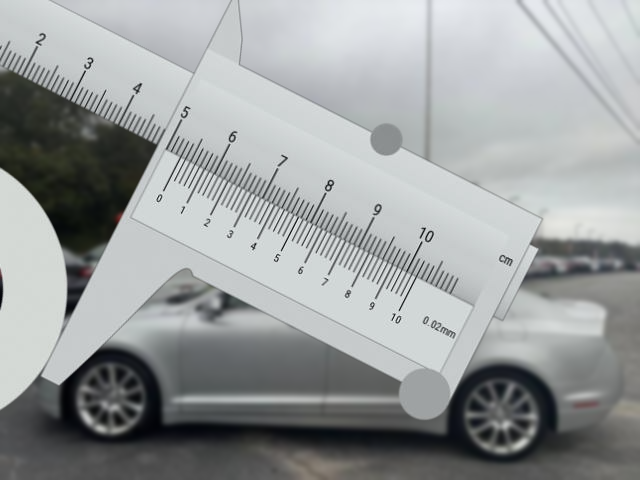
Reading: 53.0 mm
